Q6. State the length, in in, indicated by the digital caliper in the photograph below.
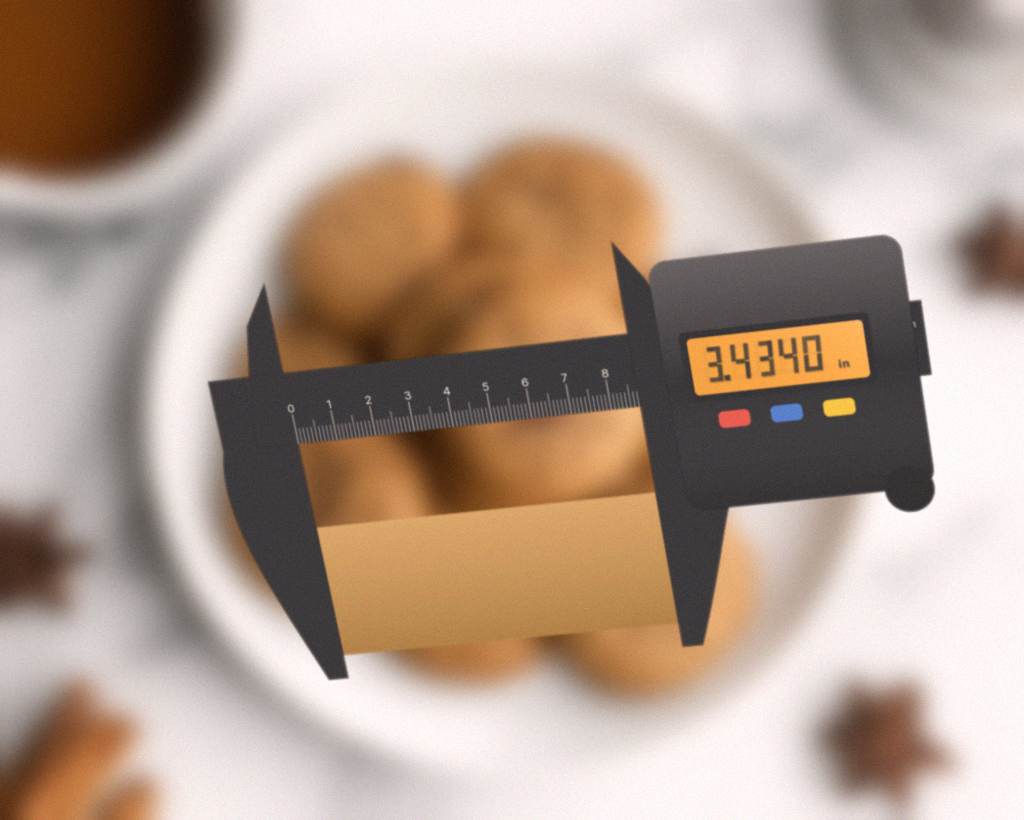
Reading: 3.4340 in
